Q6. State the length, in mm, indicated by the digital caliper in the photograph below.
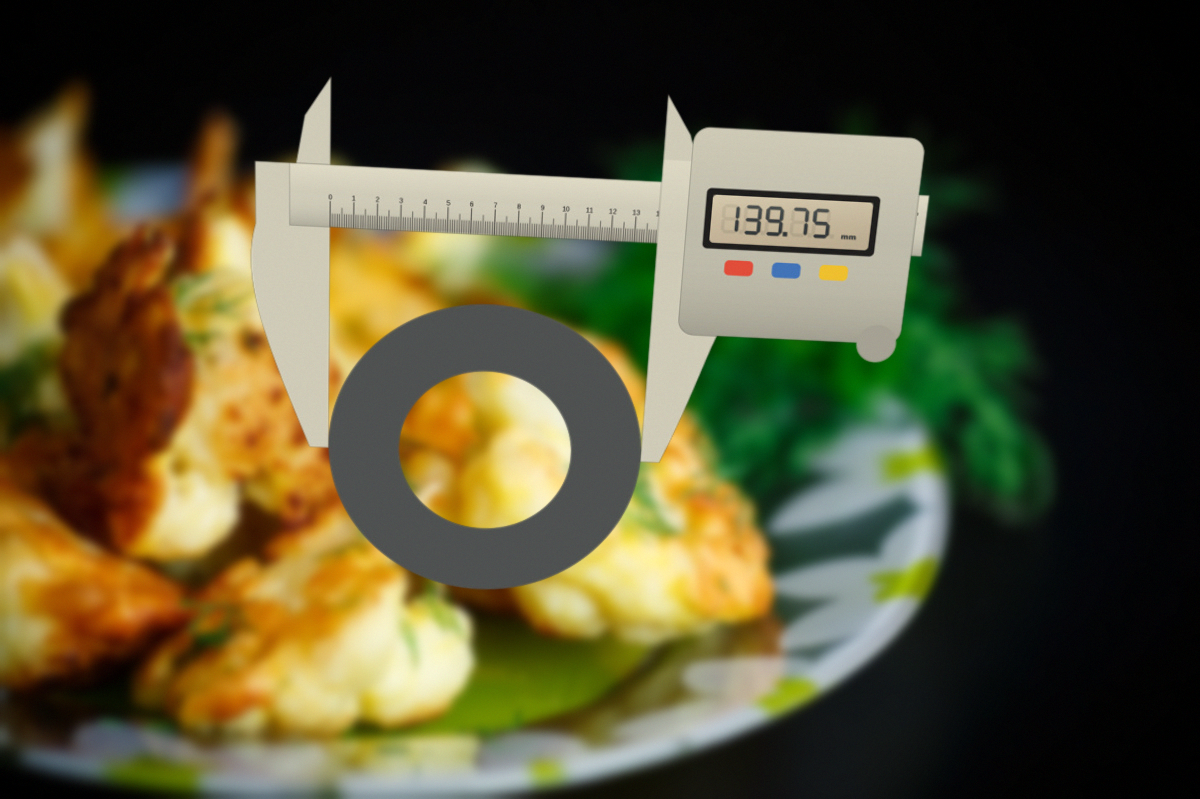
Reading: 139.75 mm
